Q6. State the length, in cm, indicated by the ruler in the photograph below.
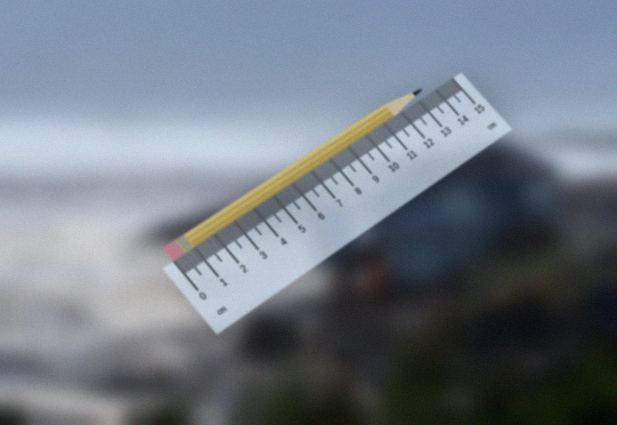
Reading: 13.5 cm
